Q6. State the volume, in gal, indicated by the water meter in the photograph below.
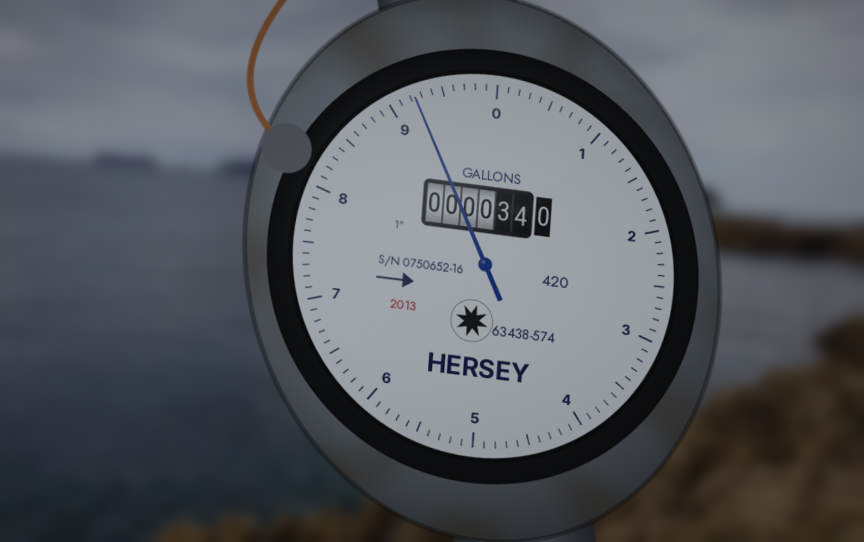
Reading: 339.2 gal
